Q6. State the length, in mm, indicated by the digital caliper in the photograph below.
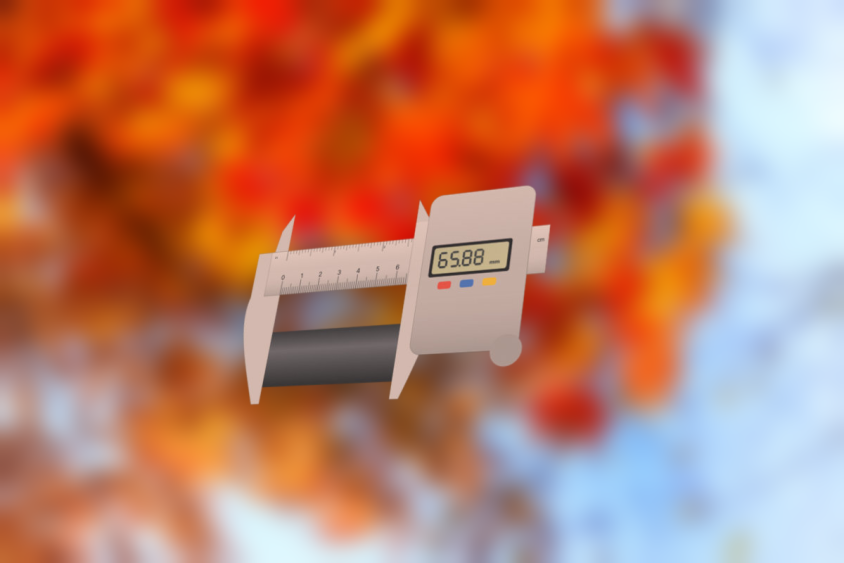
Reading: 65.88 mm
